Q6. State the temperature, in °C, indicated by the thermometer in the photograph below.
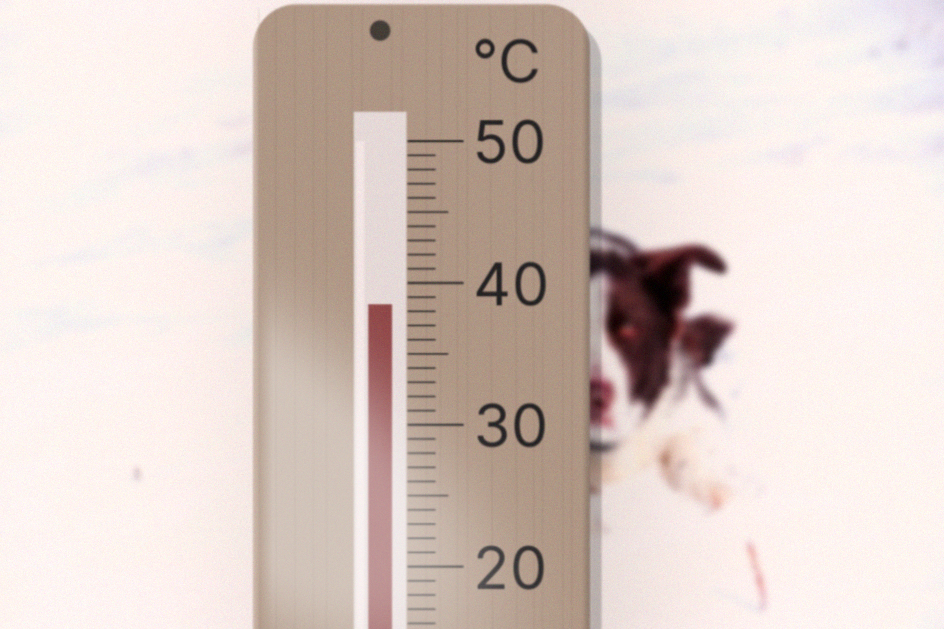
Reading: 38.5 °C
